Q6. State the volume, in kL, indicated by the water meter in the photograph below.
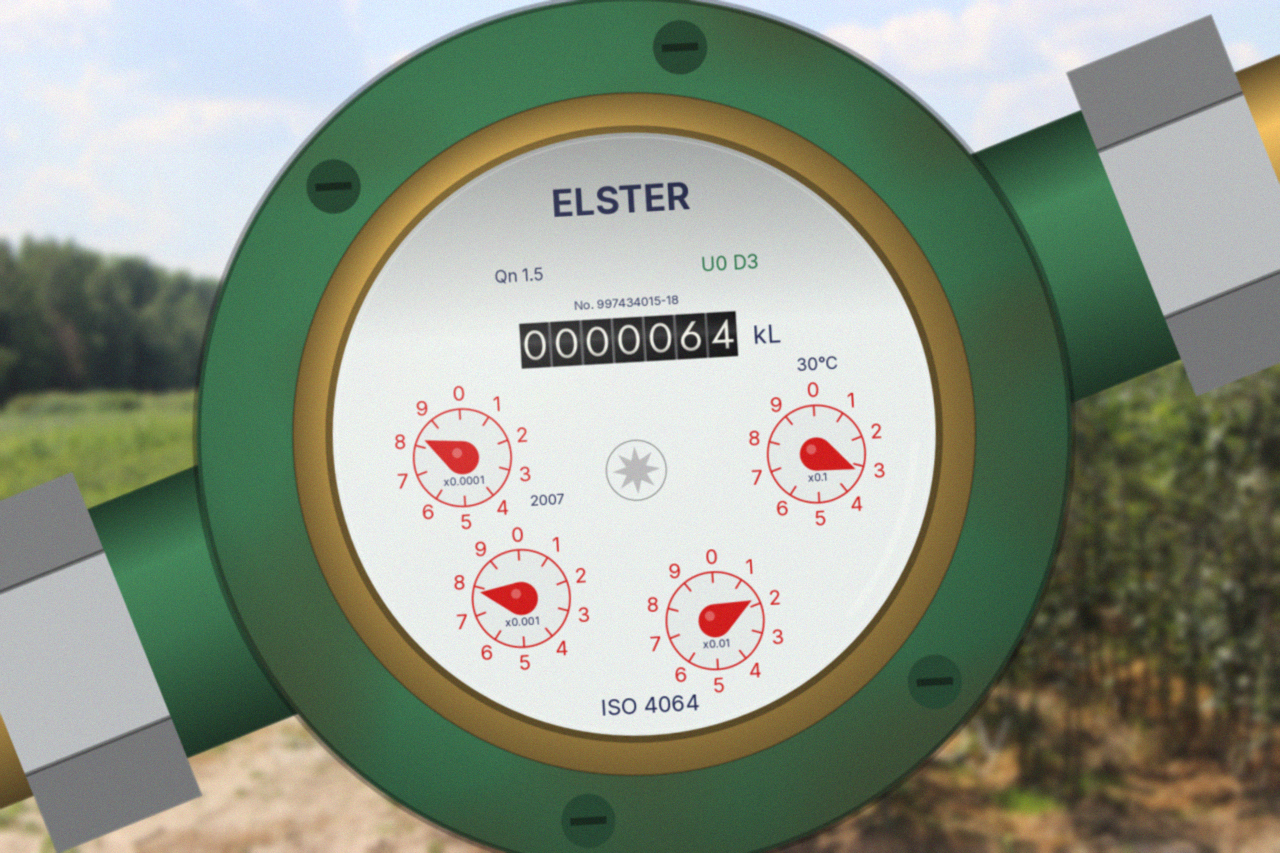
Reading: 64.3178 kL
